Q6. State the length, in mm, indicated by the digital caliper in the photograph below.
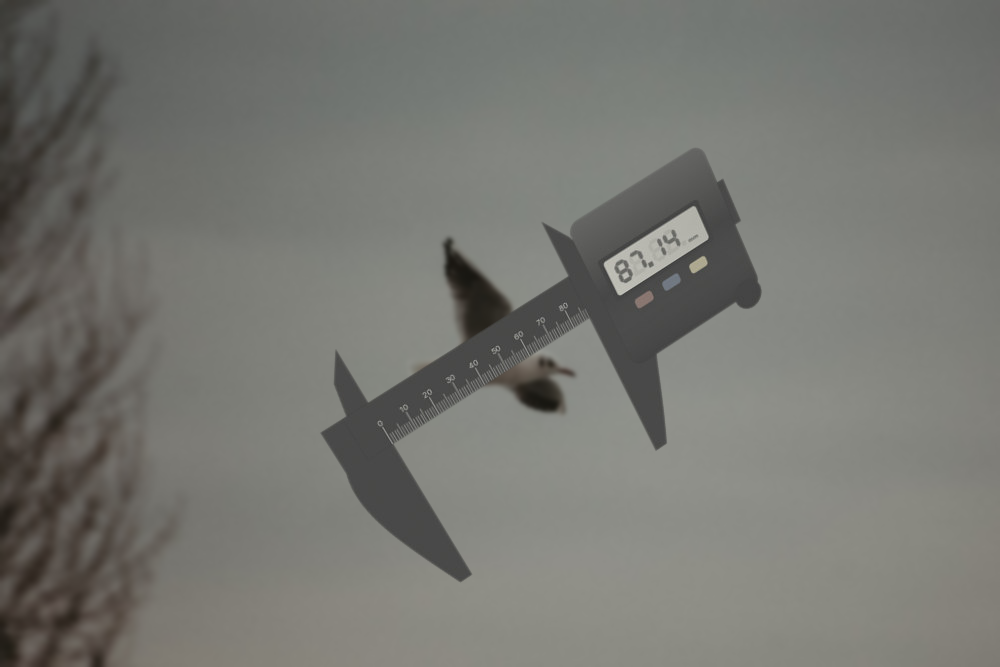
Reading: 87.14 mm
